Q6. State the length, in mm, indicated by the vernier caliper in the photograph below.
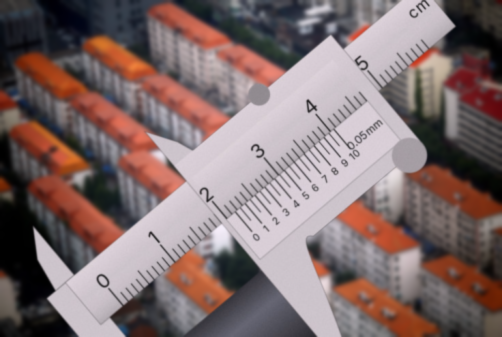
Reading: 21.6 mm
